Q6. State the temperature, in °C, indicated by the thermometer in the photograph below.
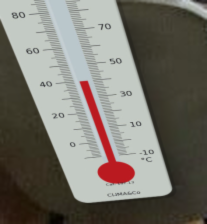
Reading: 40 °C
